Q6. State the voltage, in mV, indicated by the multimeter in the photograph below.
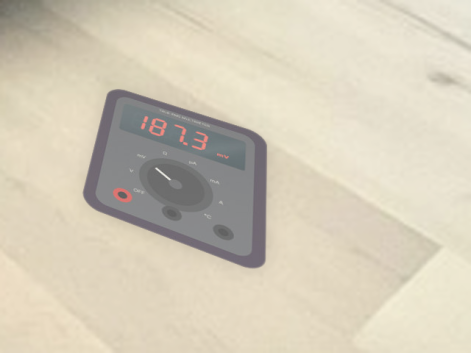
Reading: 187.3 mV
